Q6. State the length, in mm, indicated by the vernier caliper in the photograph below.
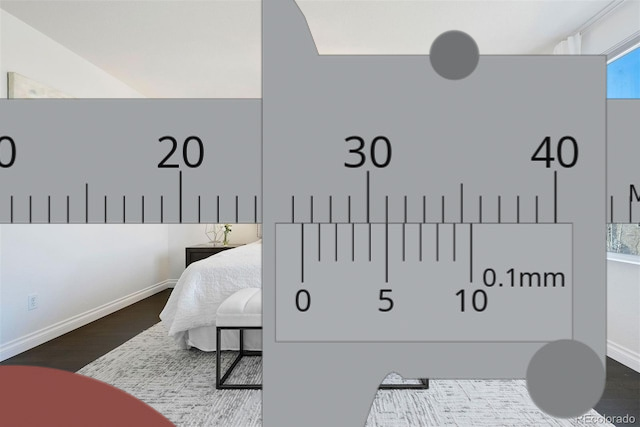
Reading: 26.5 mm
